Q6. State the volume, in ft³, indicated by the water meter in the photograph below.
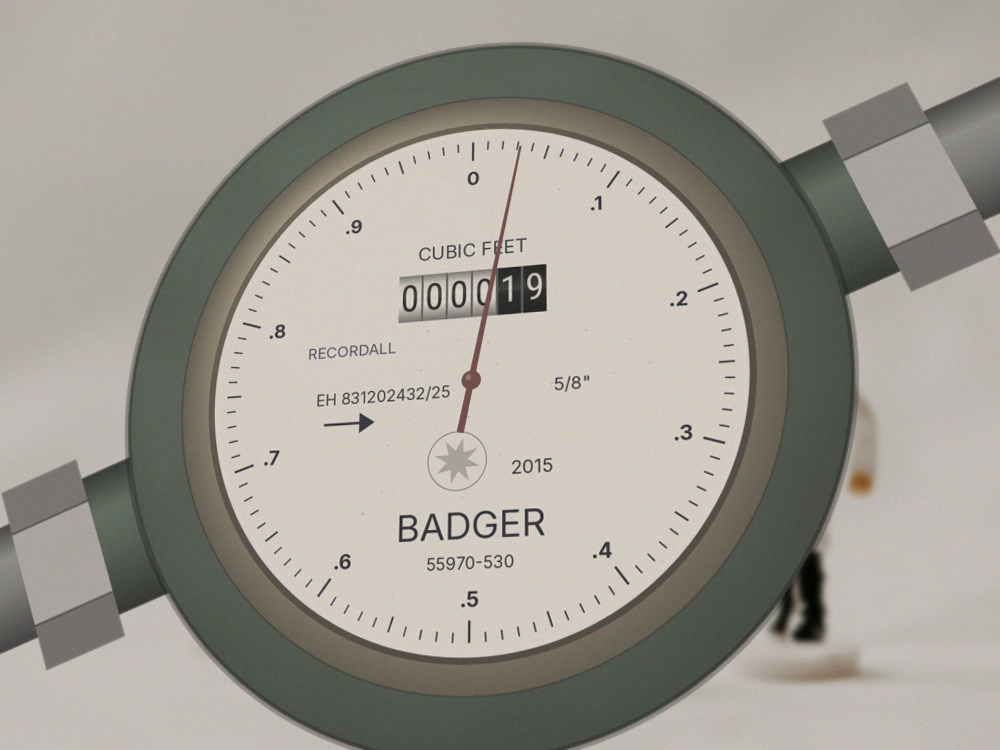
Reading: 19.03 ft³
